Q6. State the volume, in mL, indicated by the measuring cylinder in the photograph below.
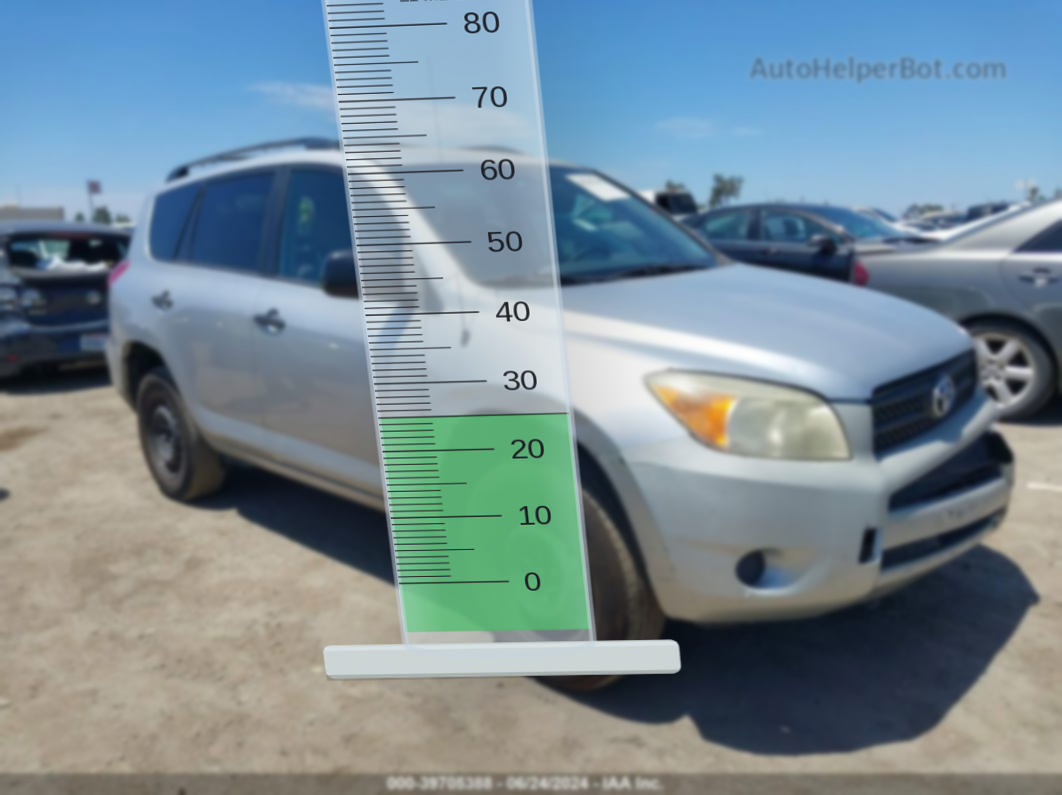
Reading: 25 mL
